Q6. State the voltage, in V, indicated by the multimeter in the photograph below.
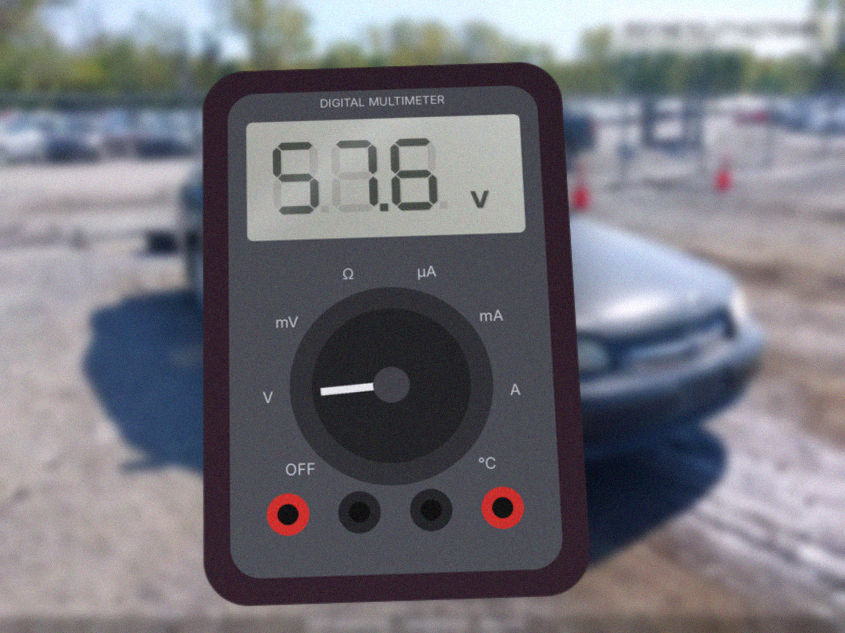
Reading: 57.6 V
